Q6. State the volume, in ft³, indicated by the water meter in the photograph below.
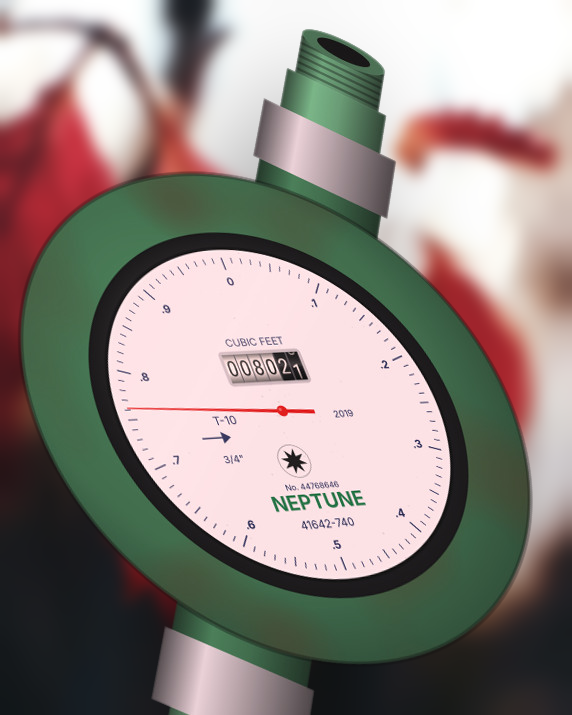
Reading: 8020.76 ft³
